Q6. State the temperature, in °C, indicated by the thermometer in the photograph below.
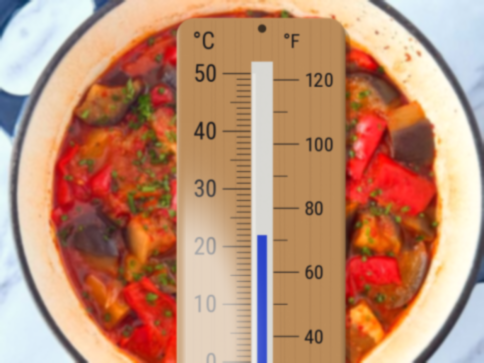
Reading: 22 °C
